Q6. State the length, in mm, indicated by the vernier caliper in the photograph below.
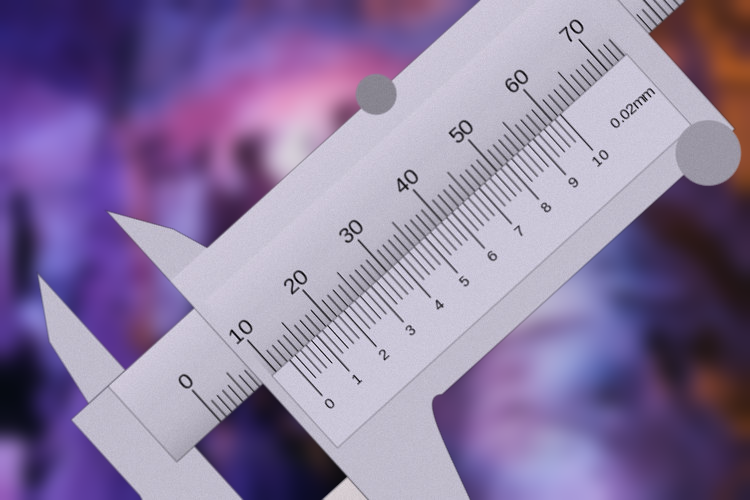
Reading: 12.4 mm
